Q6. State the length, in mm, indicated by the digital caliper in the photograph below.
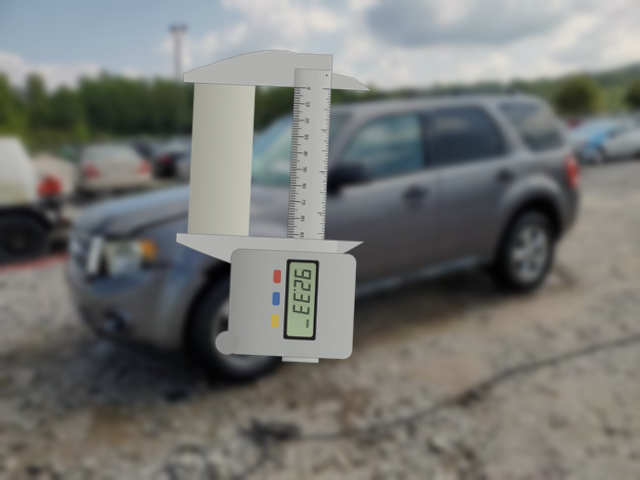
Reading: 92.33 mm
